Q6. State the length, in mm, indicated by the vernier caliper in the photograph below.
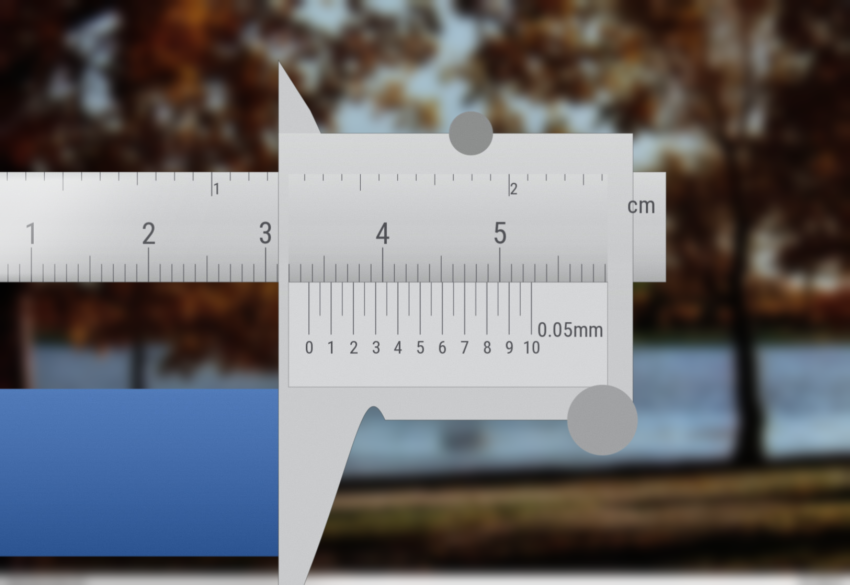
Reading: 33.7 mm
